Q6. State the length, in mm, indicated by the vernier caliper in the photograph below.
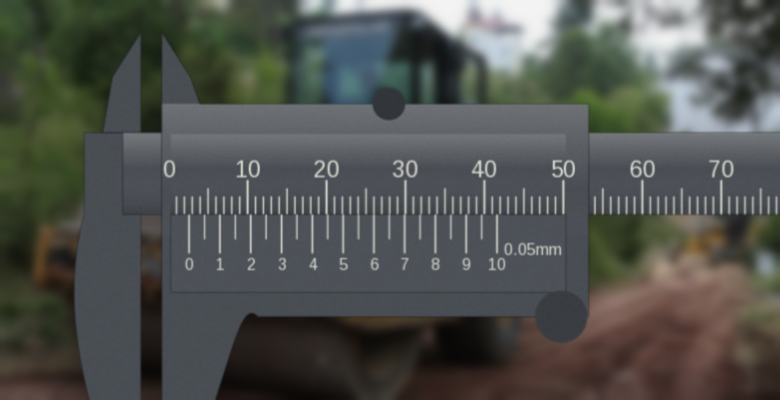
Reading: 2.6 mm
